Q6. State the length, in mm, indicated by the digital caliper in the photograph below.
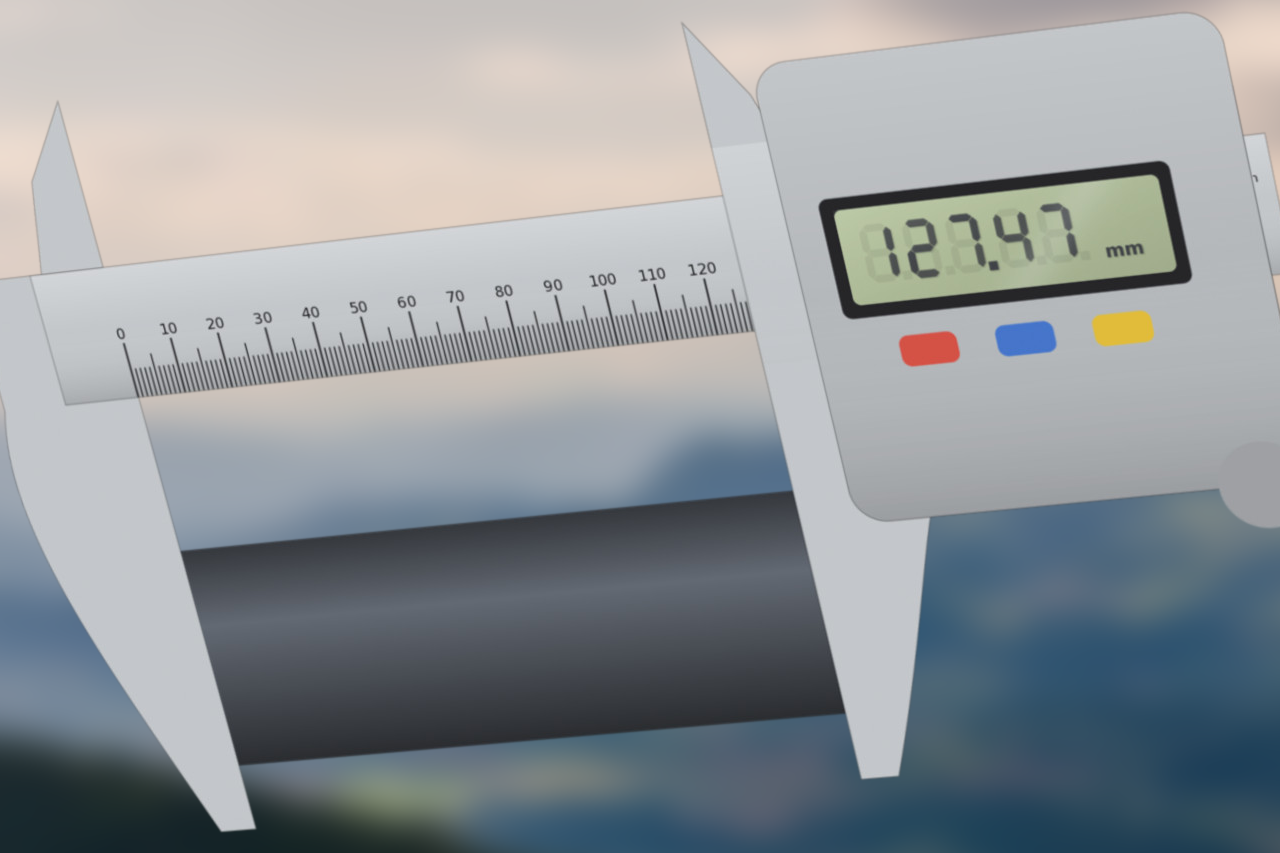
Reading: 127.47 mm
